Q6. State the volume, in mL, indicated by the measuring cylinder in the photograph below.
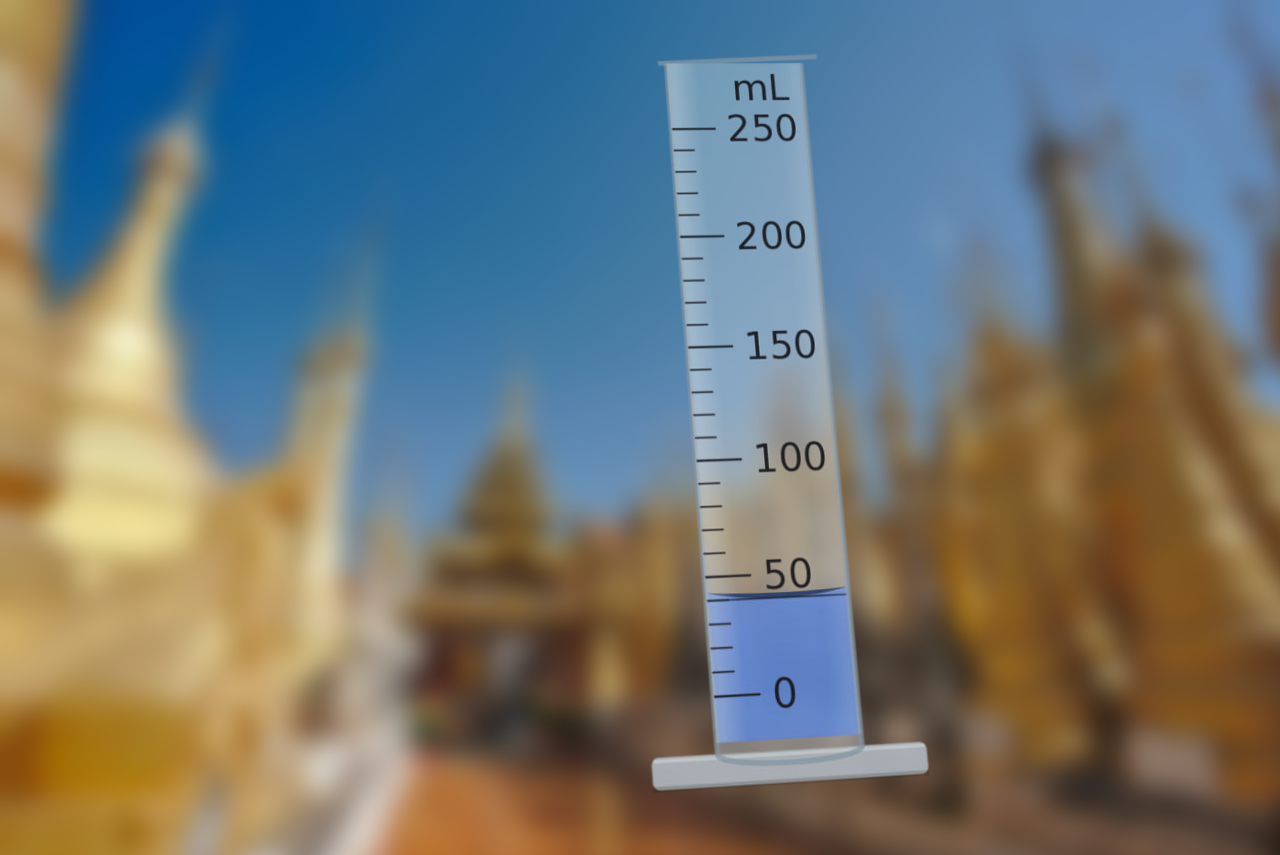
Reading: 40 mL
